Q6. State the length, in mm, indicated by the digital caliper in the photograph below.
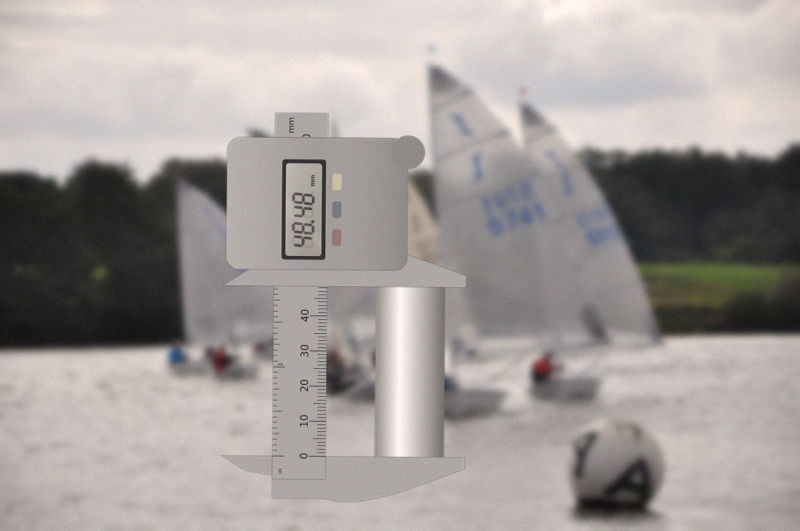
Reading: 48.48 mm
